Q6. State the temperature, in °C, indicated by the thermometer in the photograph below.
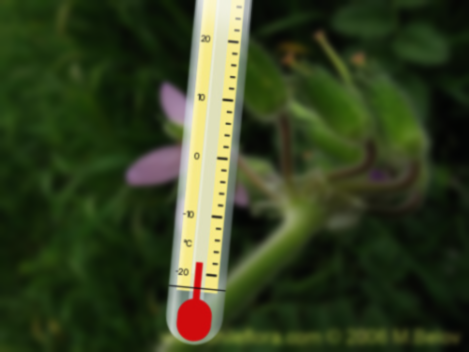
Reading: -18 °C
